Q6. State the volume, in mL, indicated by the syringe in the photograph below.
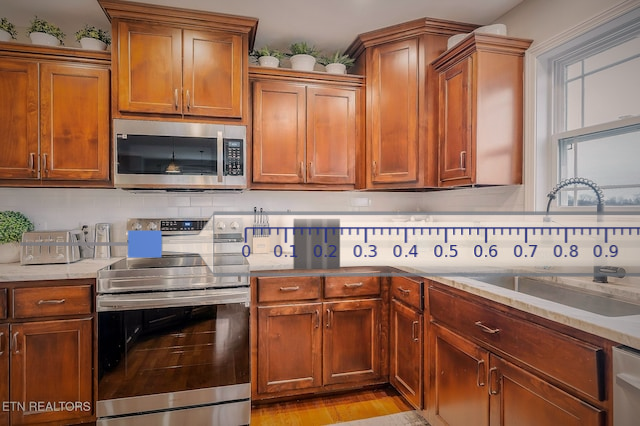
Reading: 0.12 mL
